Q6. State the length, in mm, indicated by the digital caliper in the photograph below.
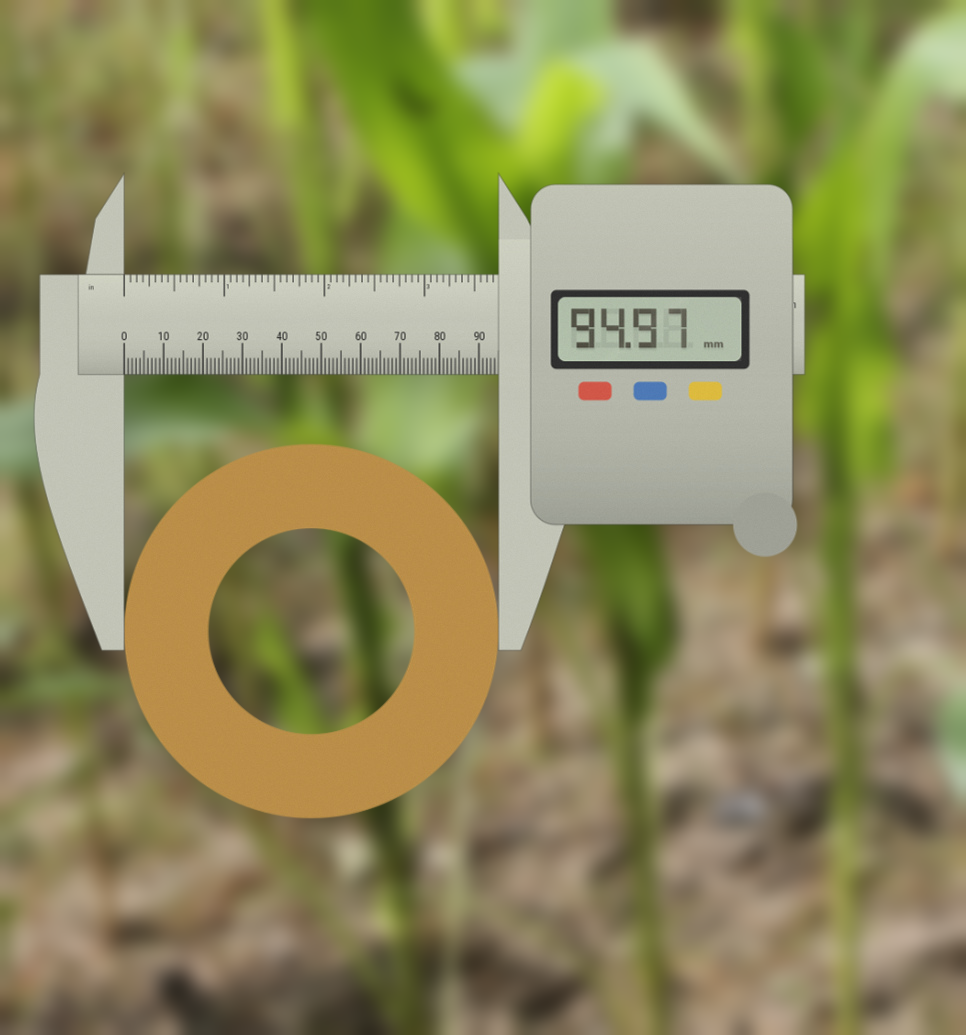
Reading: 94.97 mm
